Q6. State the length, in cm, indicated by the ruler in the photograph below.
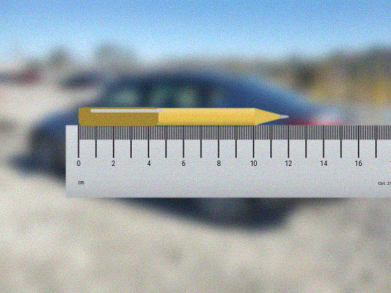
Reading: 12 cm
